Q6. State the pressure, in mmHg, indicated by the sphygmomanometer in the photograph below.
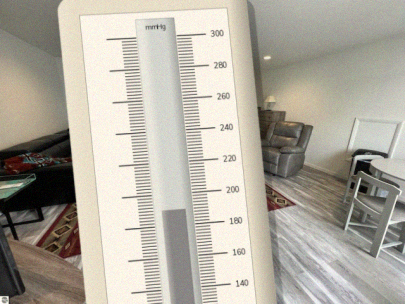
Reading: 190 mmHg
